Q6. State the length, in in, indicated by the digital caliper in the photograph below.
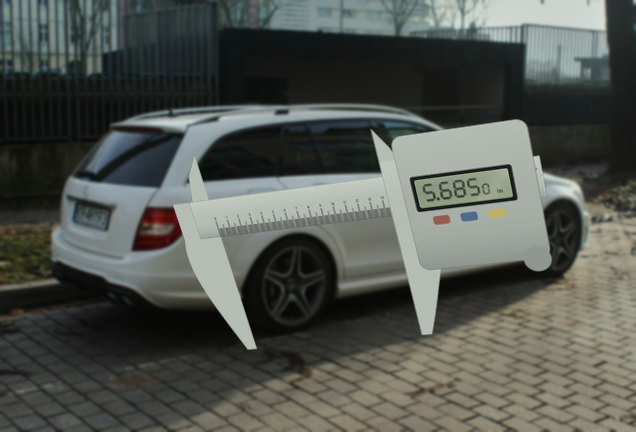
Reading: 5.6850 in
